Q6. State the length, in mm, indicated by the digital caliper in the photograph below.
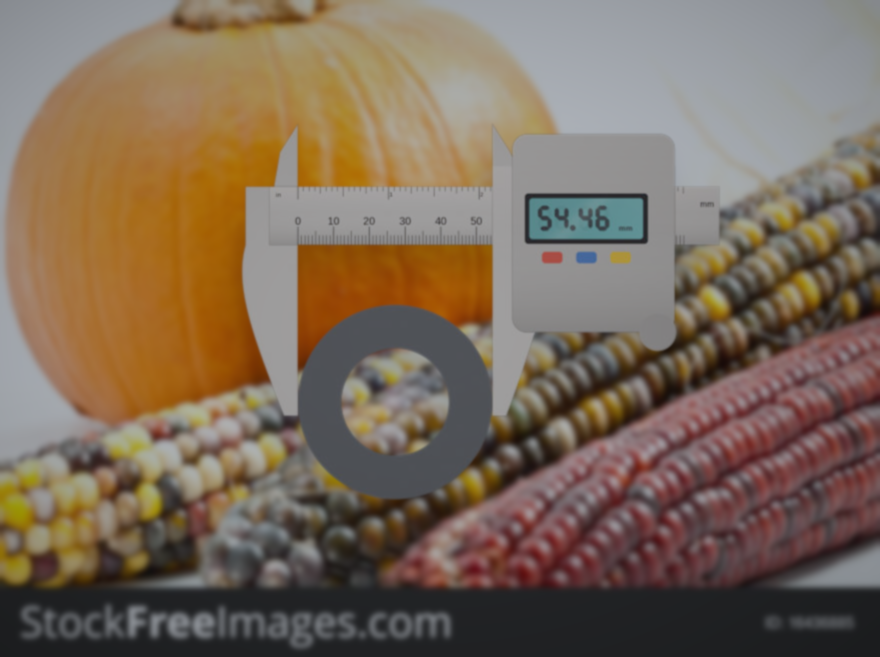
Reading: 54.46 mm
